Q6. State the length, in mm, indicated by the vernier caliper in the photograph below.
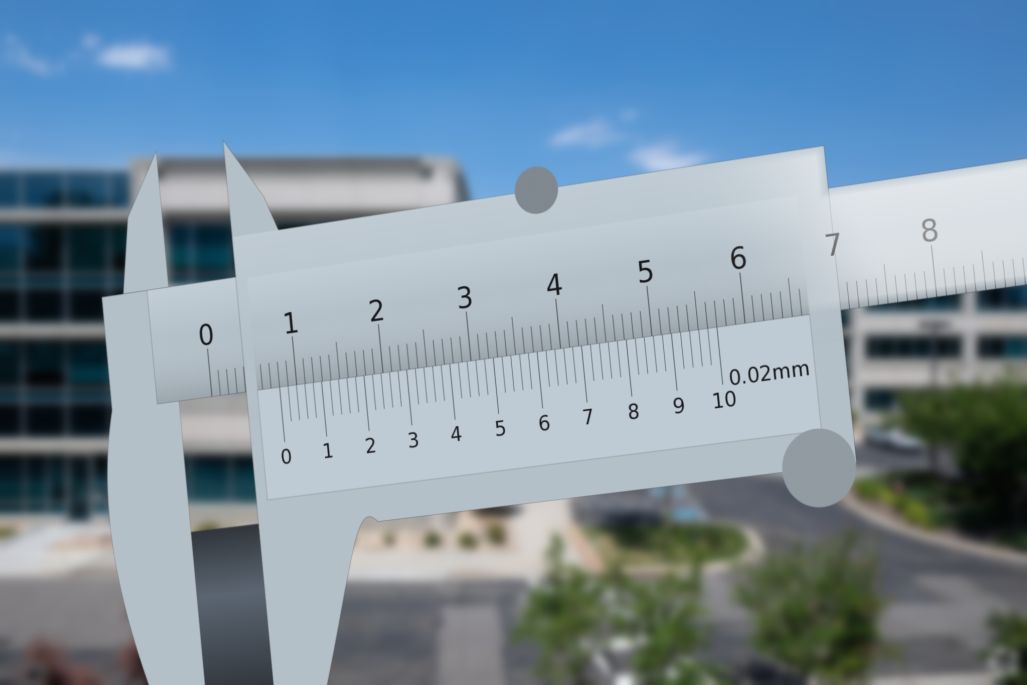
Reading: 8.0 mm
